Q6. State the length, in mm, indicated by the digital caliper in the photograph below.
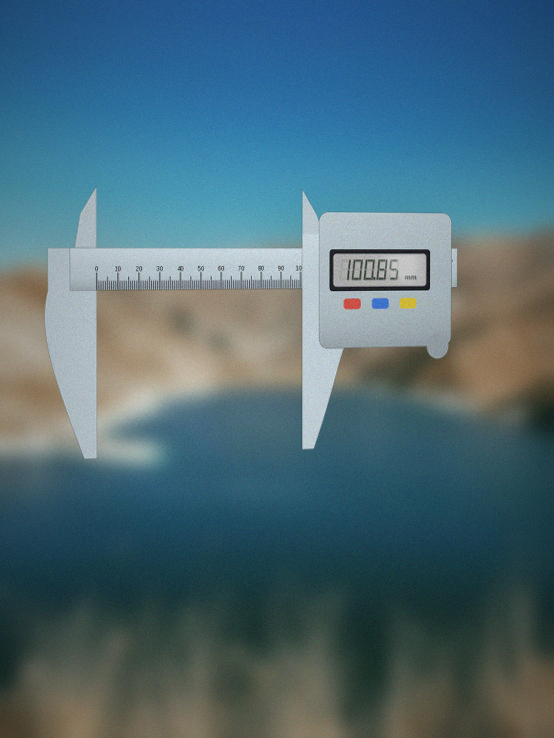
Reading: 100.85 mm
